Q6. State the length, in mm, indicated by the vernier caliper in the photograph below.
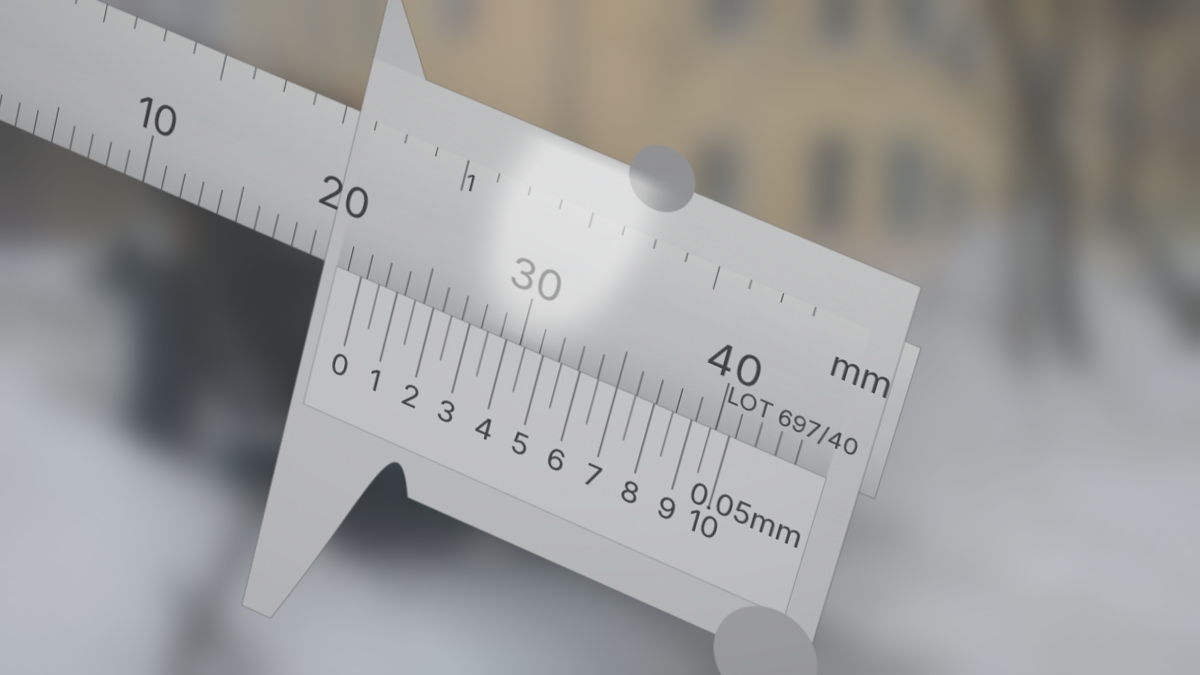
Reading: 21.7 mm
